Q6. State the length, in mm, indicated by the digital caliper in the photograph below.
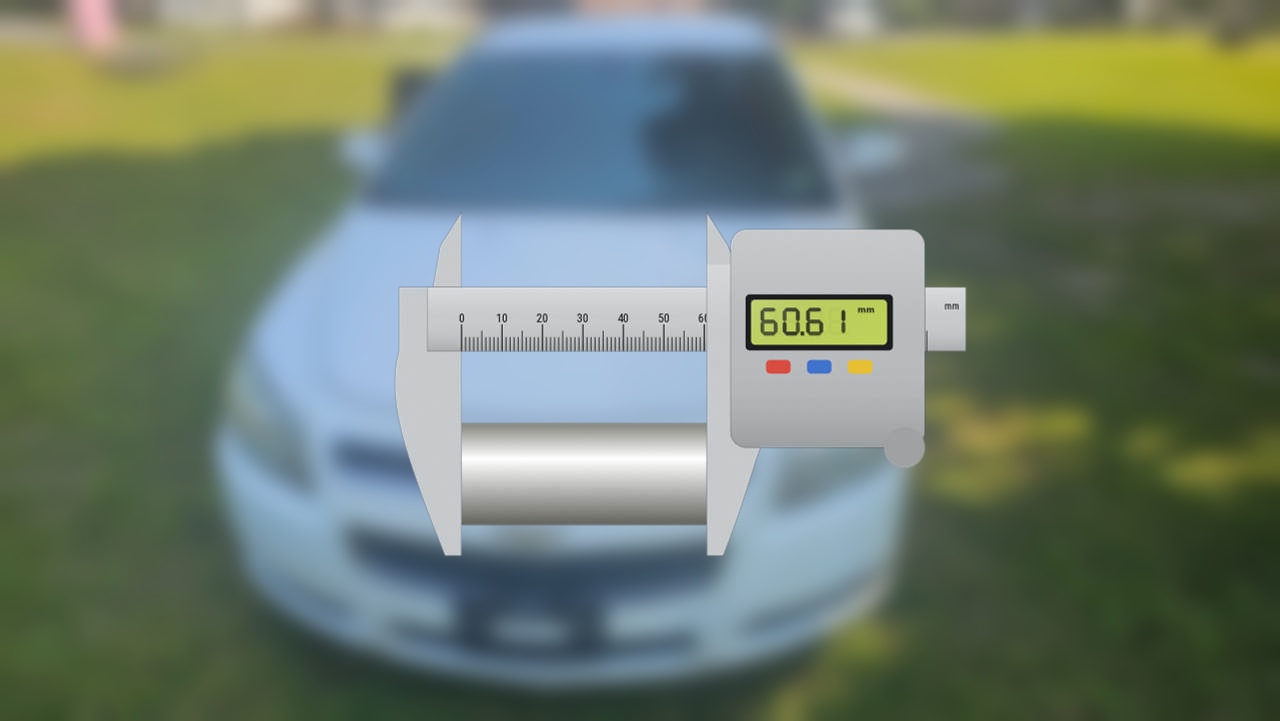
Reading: 60.61 mm
